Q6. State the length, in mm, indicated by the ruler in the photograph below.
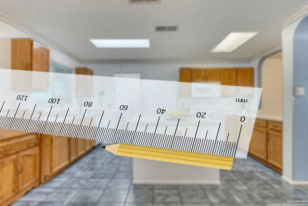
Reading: 65 mm
